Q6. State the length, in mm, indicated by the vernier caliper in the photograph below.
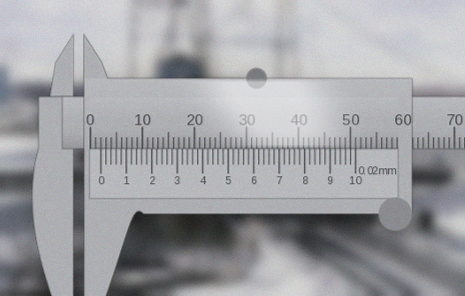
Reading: 2.0 mm
